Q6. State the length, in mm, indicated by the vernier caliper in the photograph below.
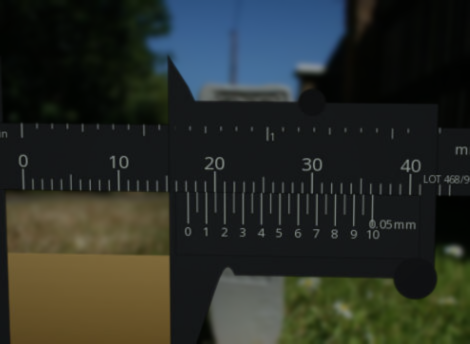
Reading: 17.2 mm
